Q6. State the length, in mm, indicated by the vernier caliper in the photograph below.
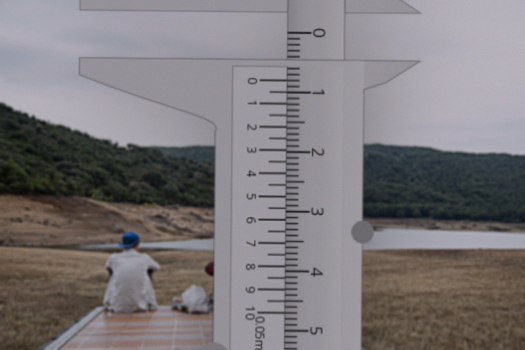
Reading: 8.0 mm
